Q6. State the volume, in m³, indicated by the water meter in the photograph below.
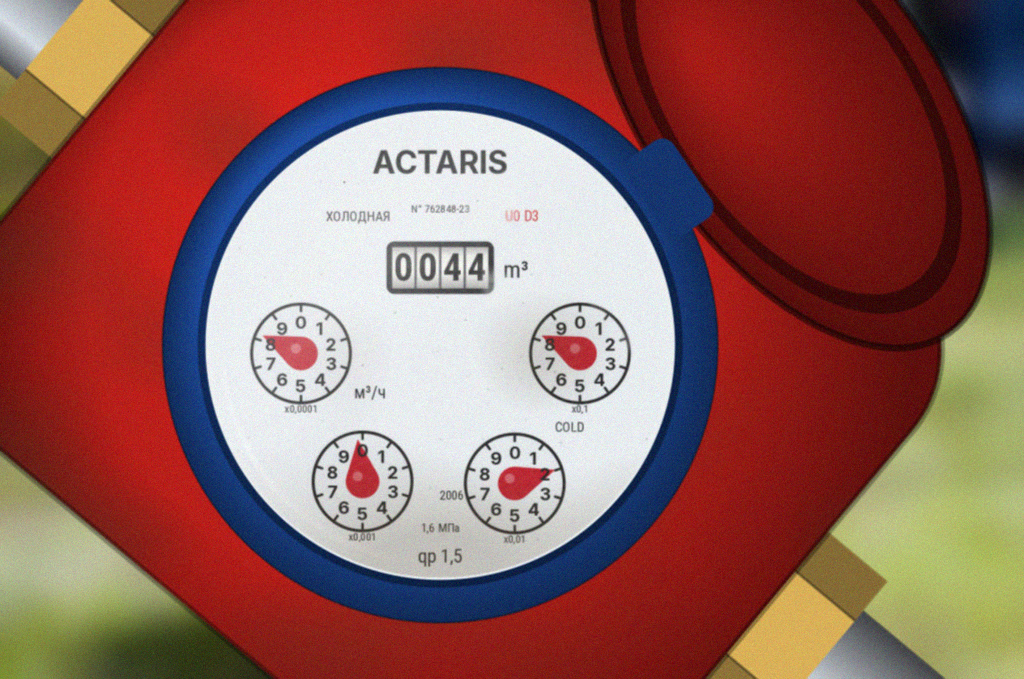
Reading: 44.8198 m³
